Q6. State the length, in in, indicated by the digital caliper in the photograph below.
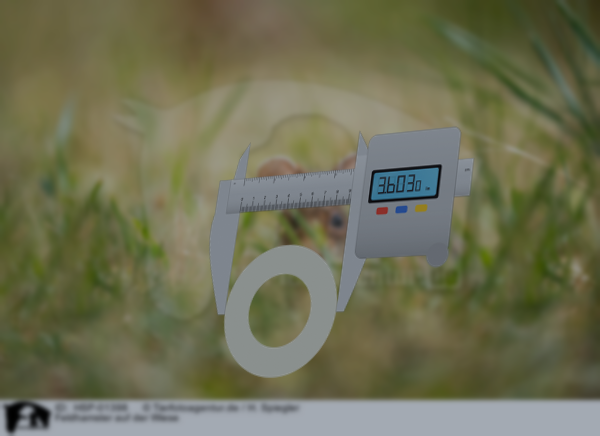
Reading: 3.6030 in
